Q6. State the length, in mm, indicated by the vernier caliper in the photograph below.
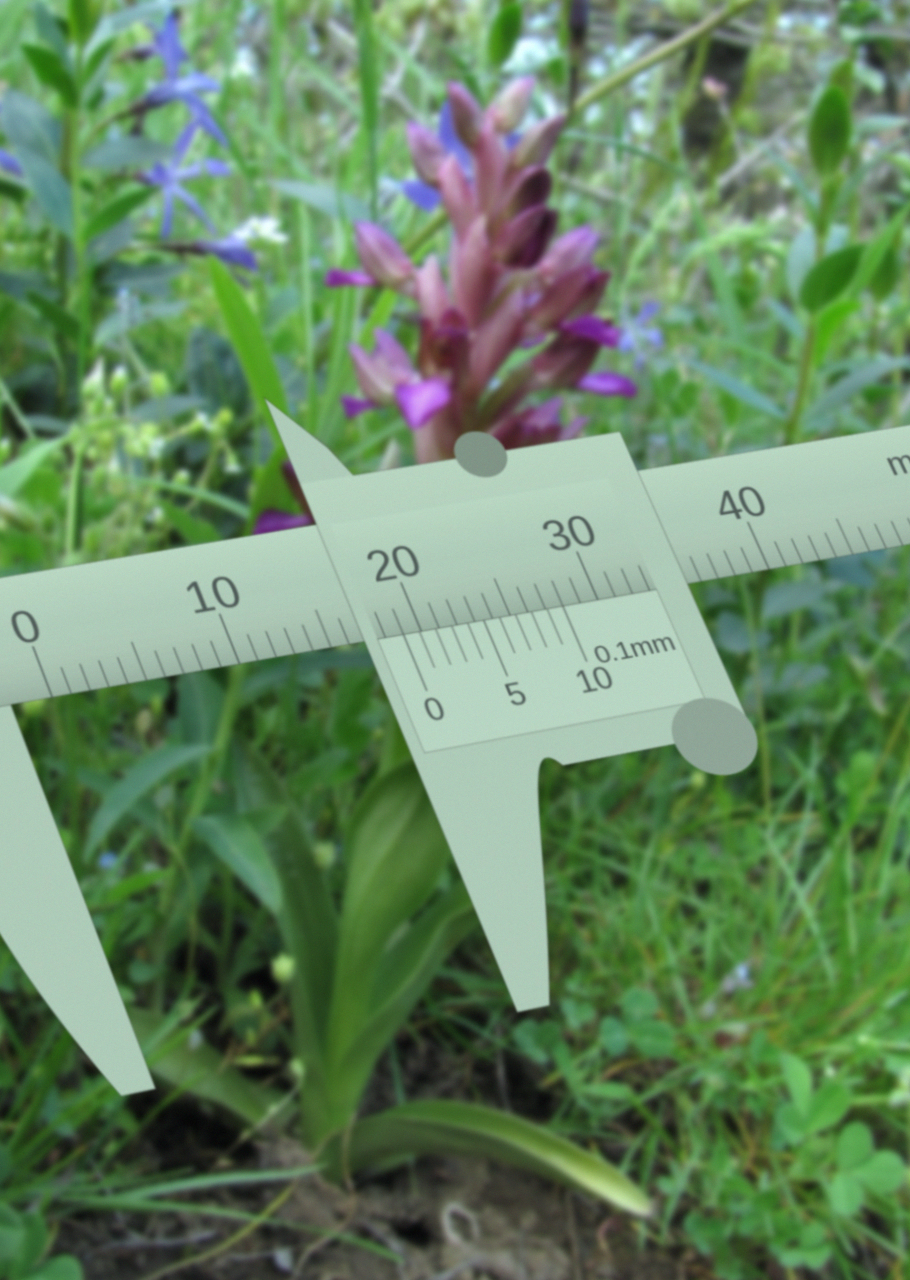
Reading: 19.0 mm
